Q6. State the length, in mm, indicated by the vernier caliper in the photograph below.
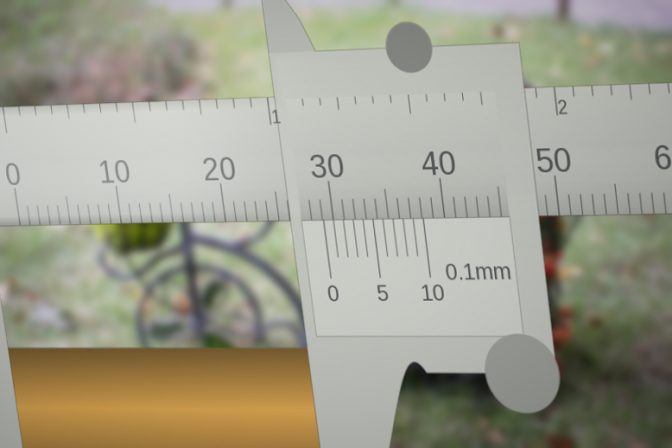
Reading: 29.1 mm
